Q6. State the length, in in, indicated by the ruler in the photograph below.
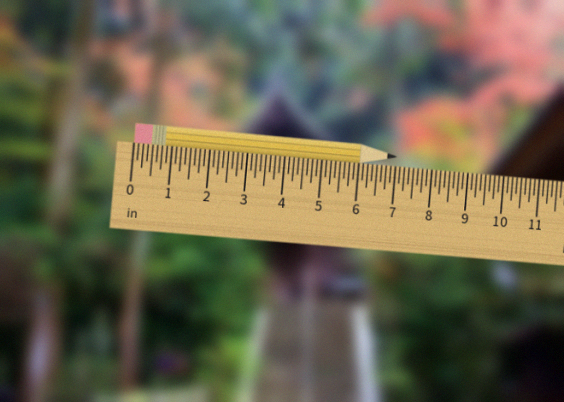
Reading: 7 in
